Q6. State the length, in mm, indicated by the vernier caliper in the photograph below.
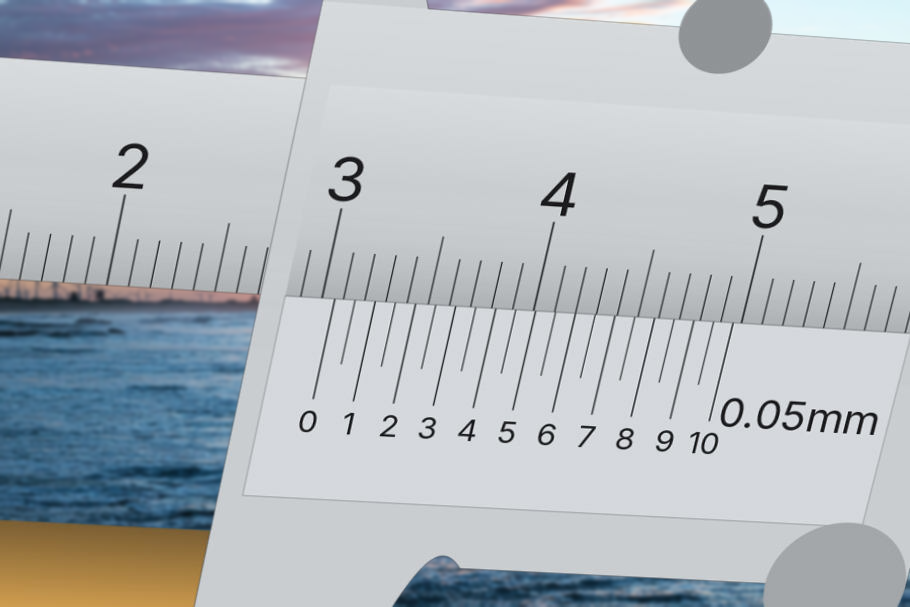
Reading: 30.6 mm
